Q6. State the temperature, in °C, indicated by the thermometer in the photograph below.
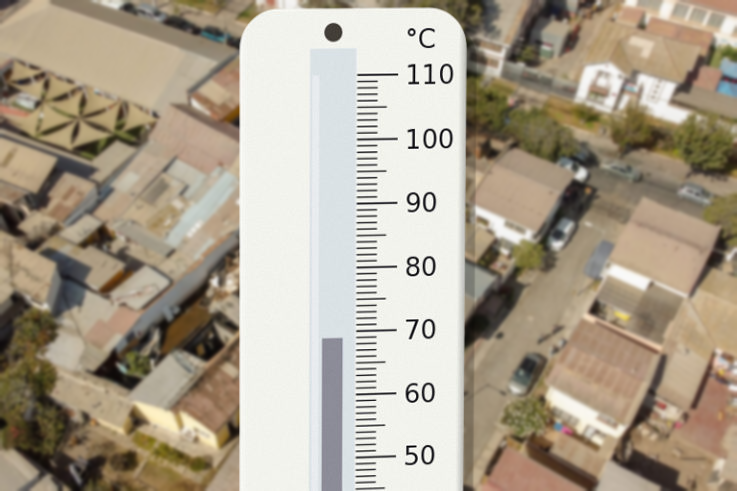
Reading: 69 °C
